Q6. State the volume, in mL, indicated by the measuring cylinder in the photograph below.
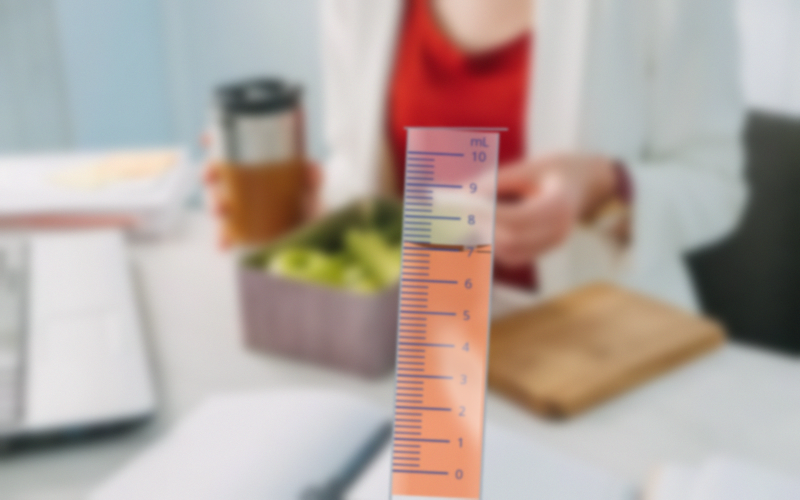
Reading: 7 mL
